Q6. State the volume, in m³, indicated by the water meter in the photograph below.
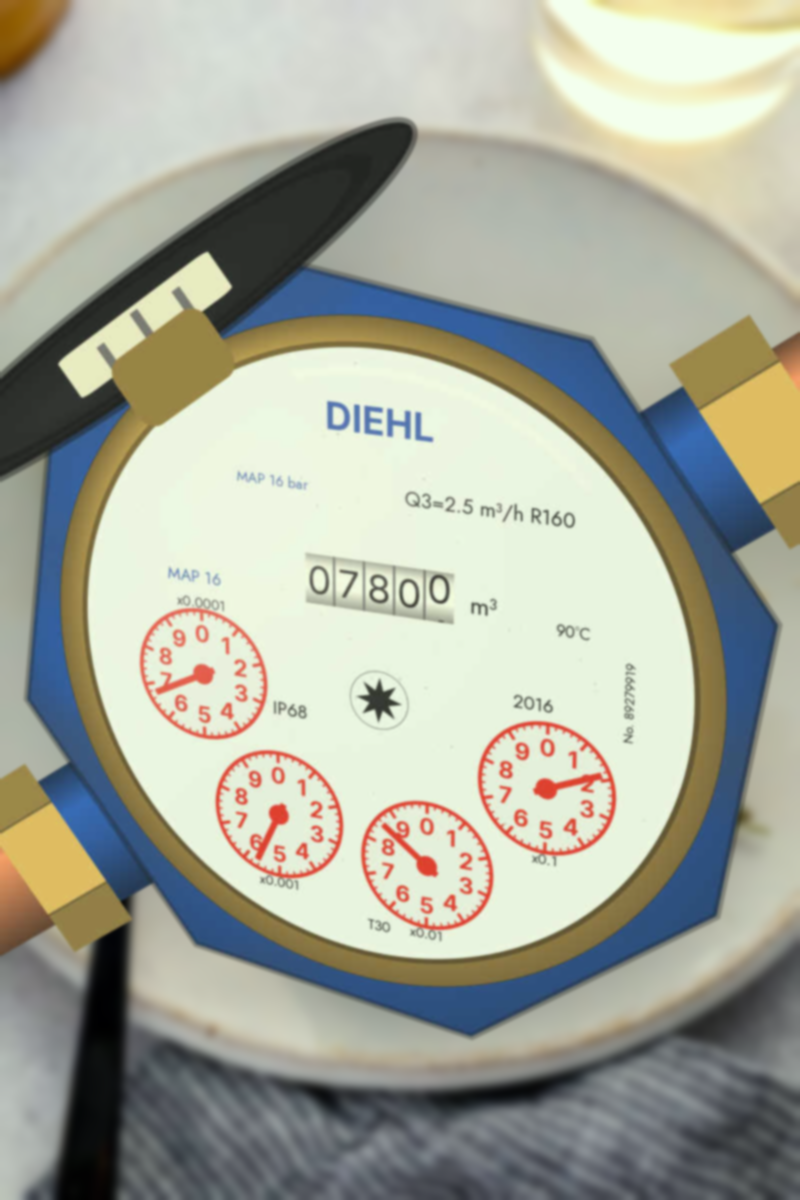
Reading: 7800.1856 m³
